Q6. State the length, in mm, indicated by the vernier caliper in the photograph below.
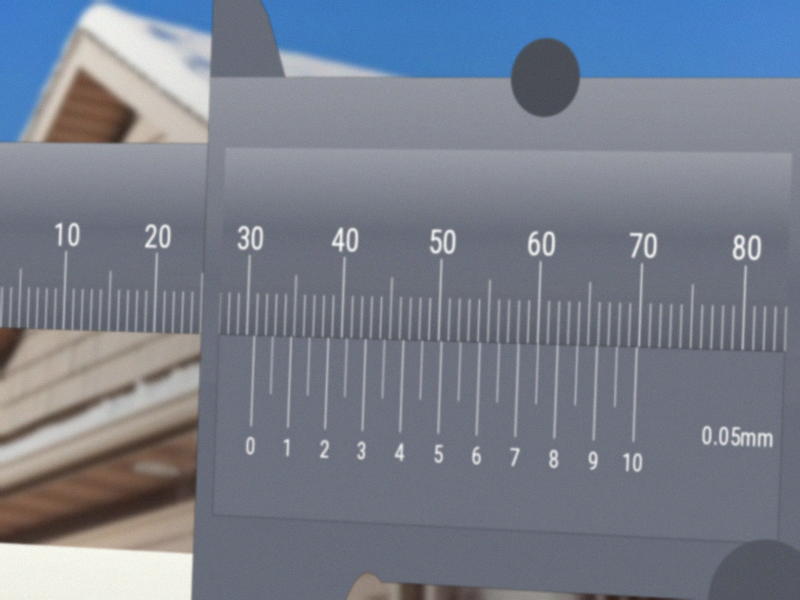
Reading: 30.8 mm
